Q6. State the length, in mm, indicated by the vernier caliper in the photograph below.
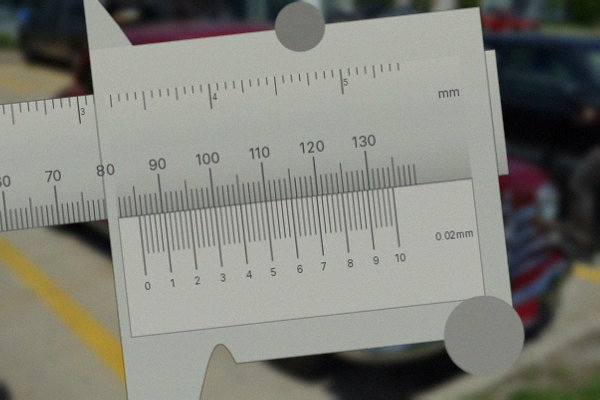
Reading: 85.5 mm
